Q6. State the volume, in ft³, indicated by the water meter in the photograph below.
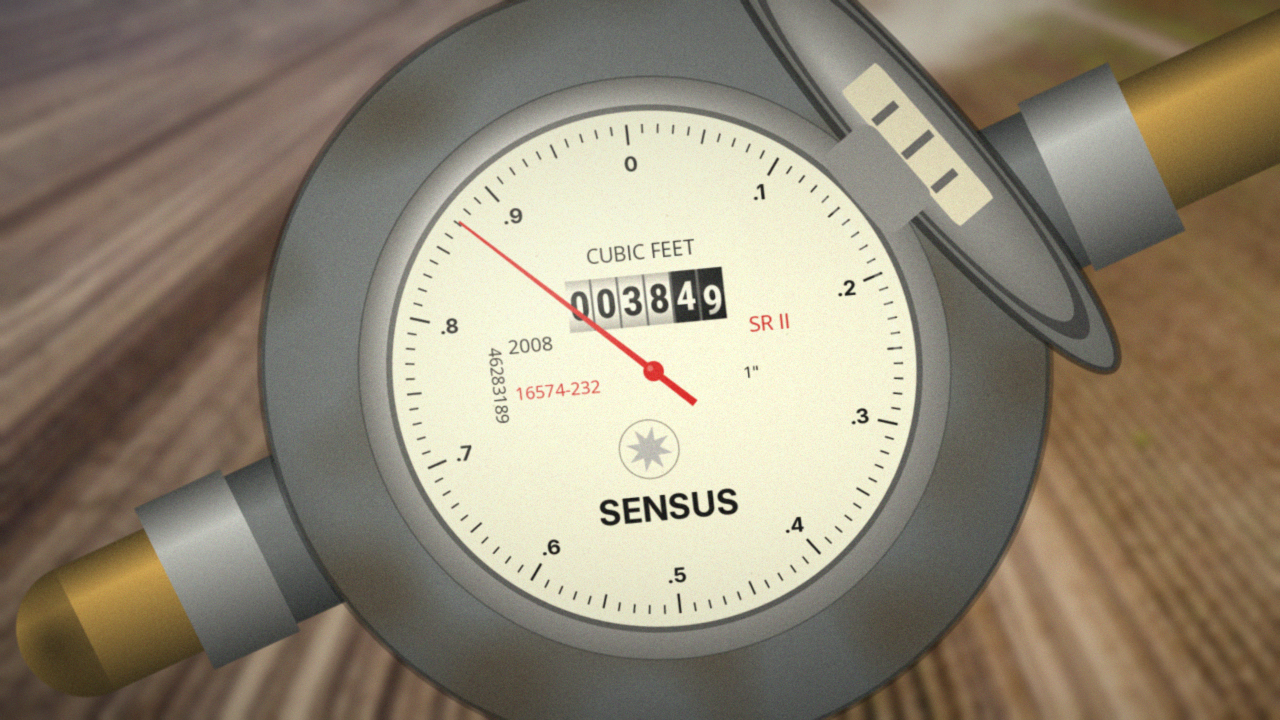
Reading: 3848.87 ft³
